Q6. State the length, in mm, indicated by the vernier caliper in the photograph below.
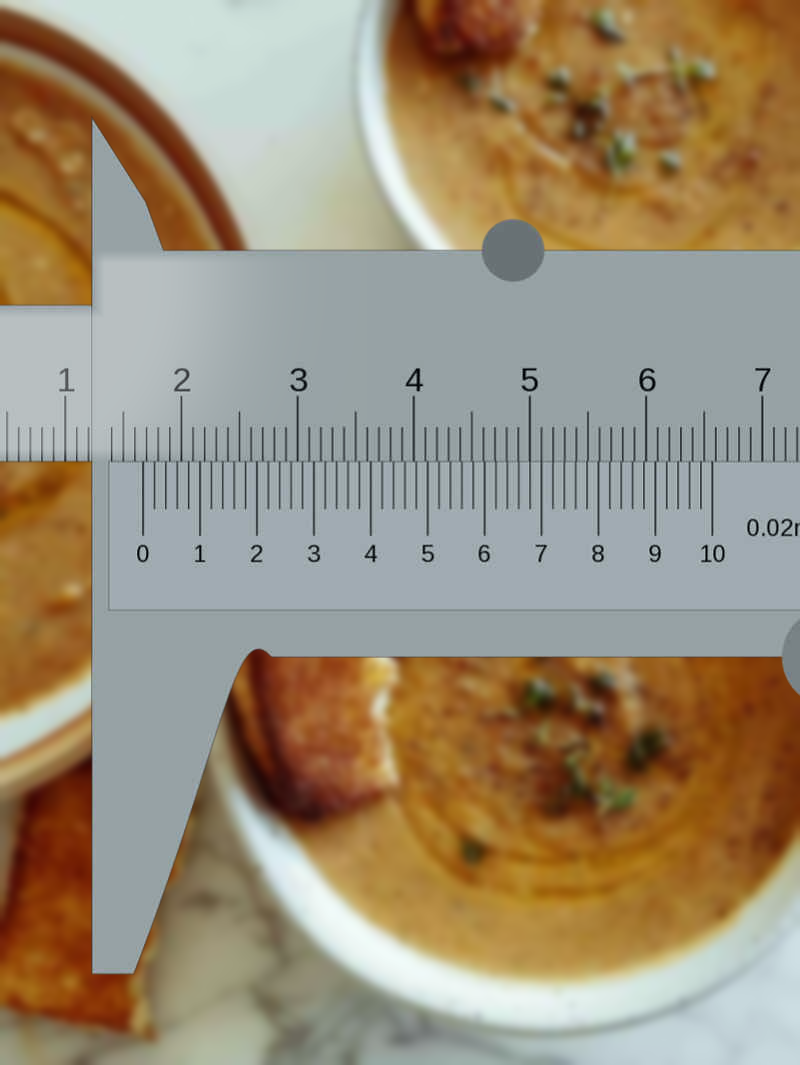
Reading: 16.7 mm
